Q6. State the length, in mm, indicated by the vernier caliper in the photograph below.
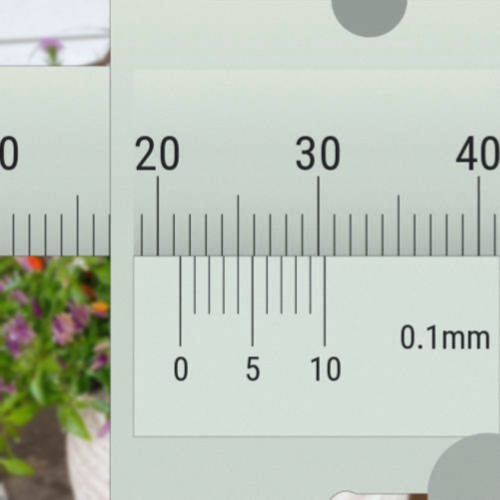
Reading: 21.4 mm
